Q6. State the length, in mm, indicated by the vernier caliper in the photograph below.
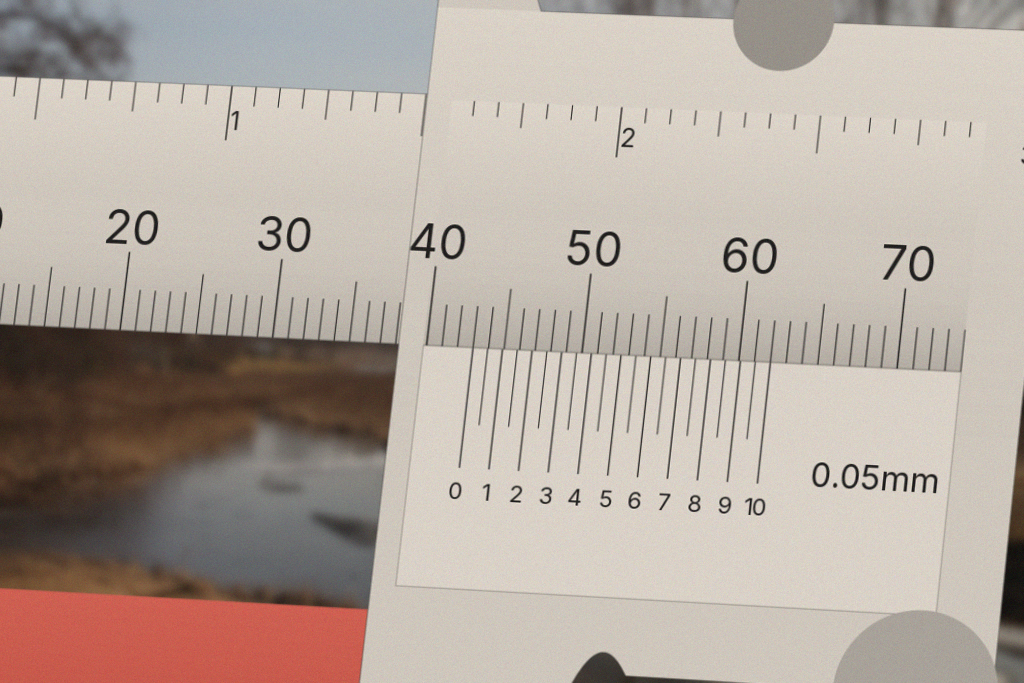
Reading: 43.0 mm
